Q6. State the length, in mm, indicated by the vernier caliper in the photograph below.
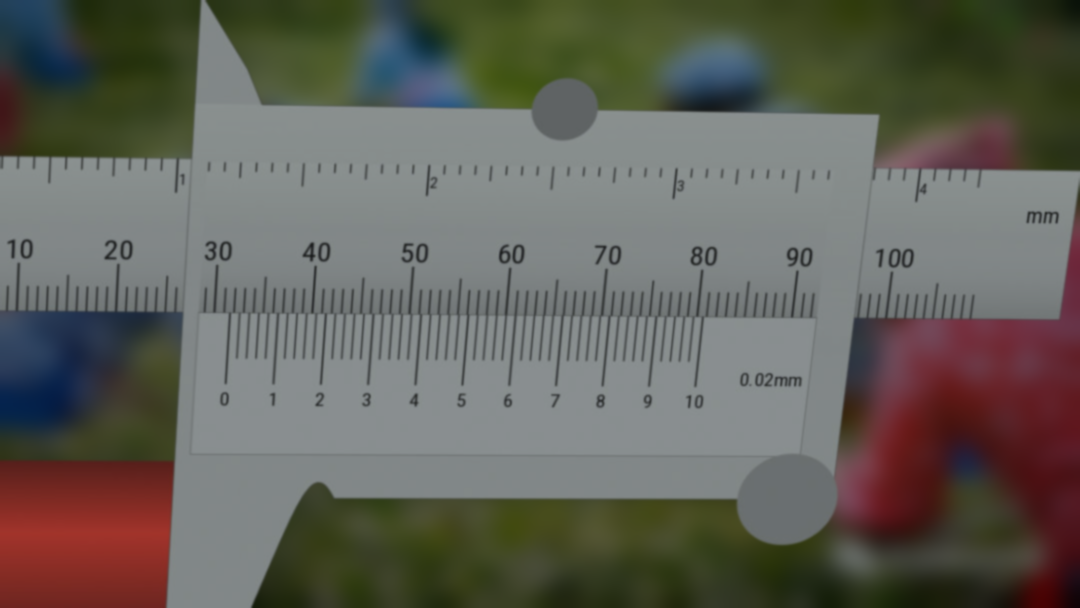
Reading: 31.6 mm
